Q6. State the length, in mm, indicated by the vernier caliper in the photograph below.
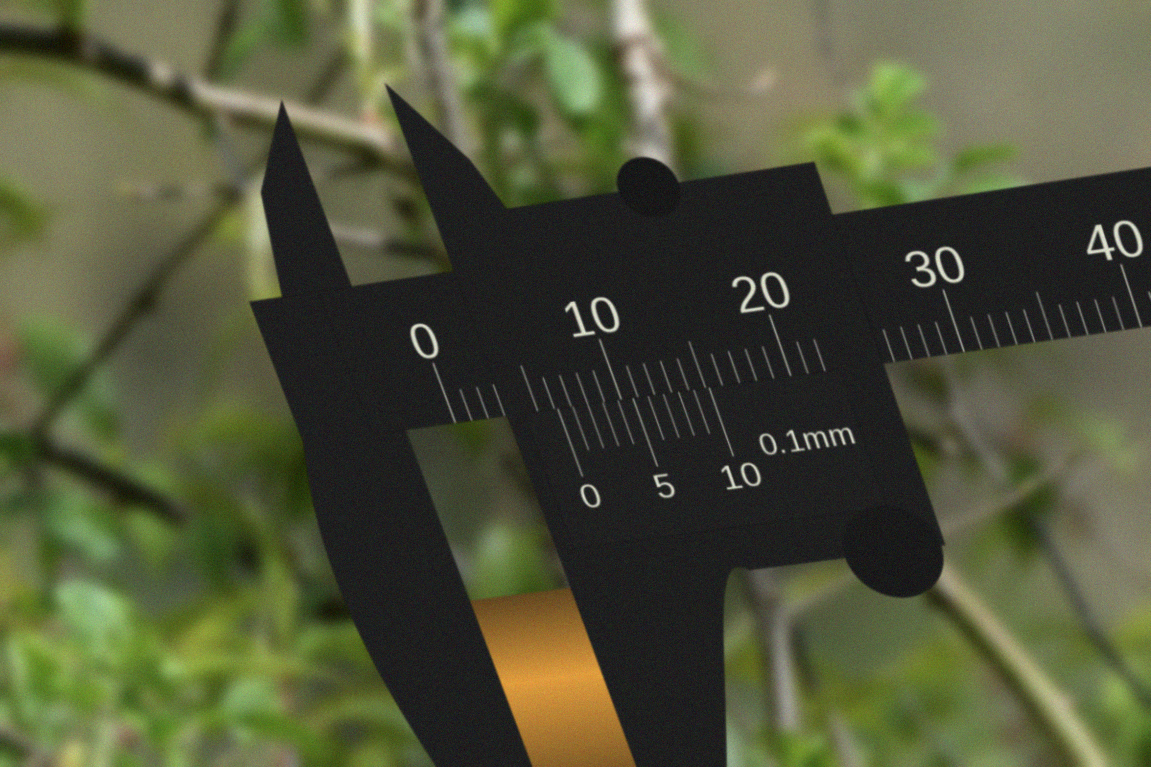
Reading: 6.2 mm
